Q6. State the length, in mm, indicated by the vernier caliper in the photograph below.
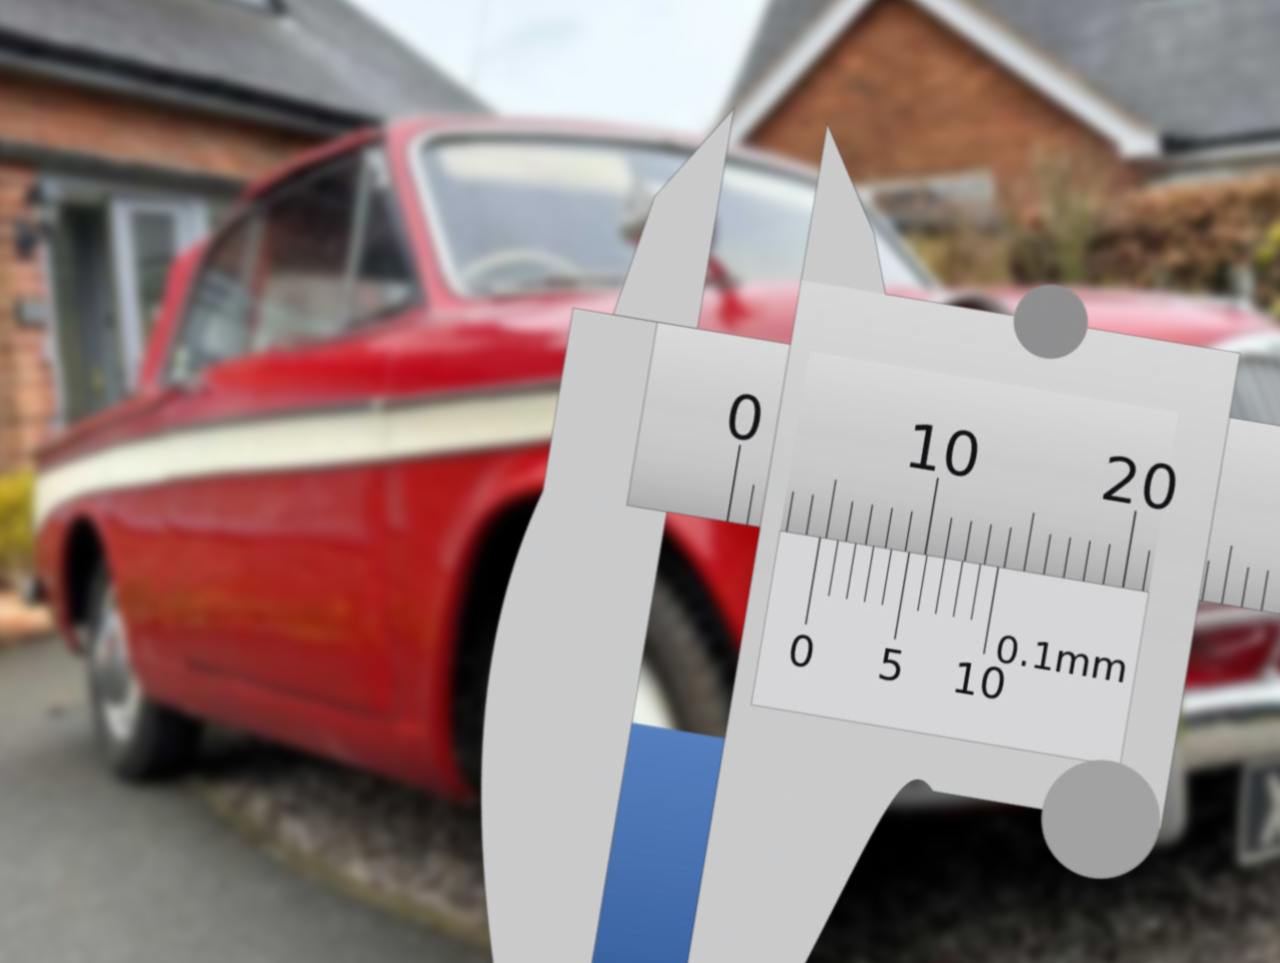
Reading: 4.7 mm
